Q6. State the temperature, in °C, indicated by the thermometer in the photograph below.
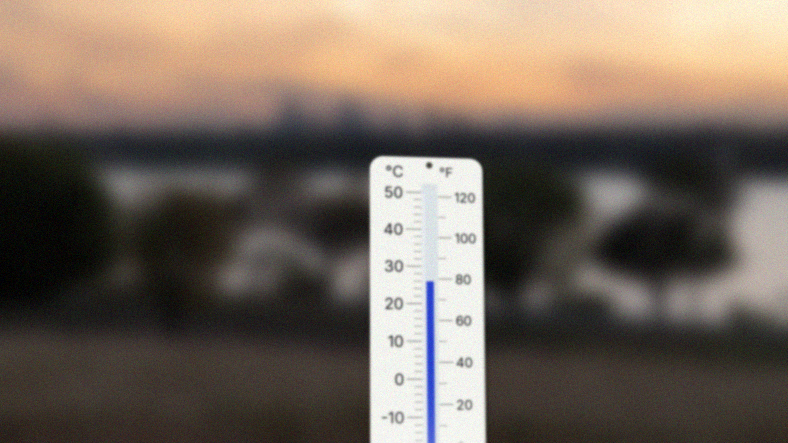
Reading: 26 °C
